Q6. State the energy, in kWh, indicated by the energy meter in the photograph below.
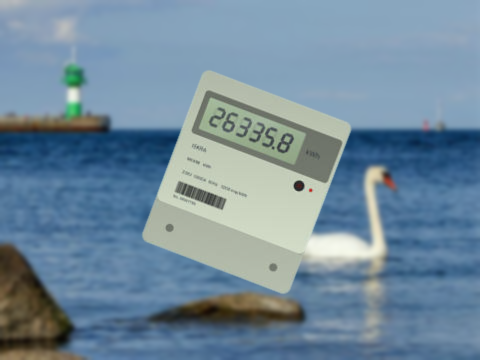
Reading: 26335.8 kWh
